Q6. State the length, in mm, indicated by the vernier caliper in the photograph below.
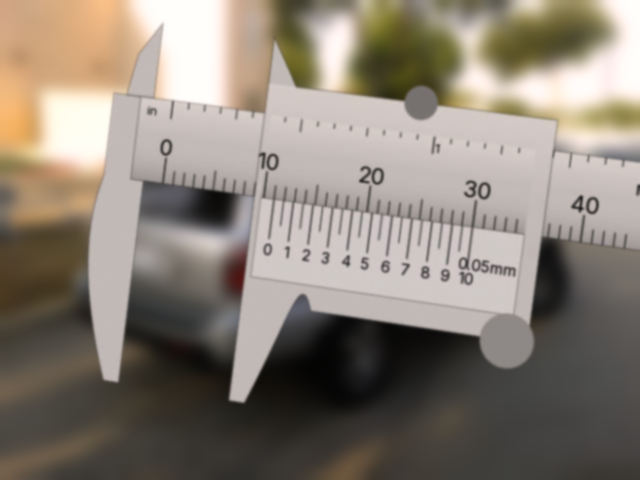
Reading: 11.0 mm
